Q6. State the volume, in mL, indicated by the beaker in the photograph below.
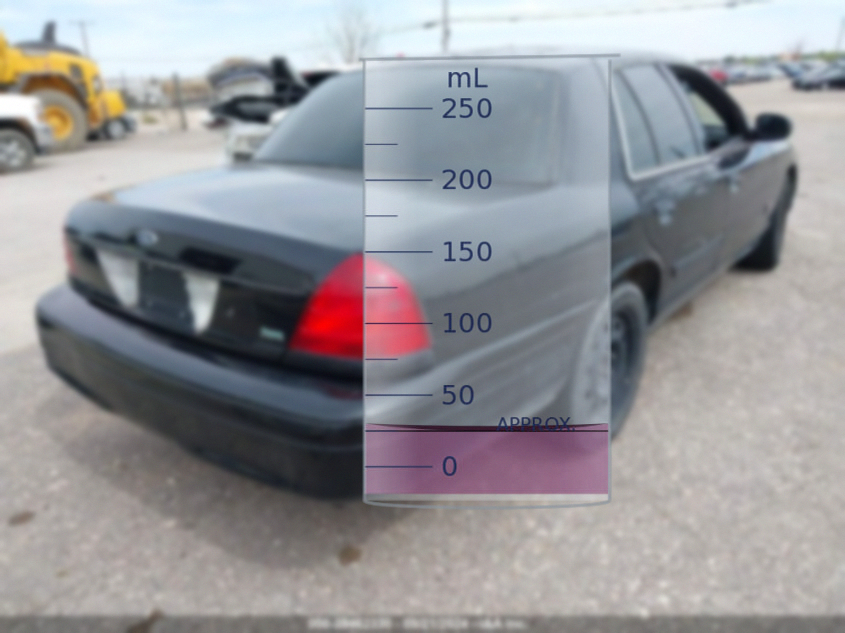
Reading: 25 mL
